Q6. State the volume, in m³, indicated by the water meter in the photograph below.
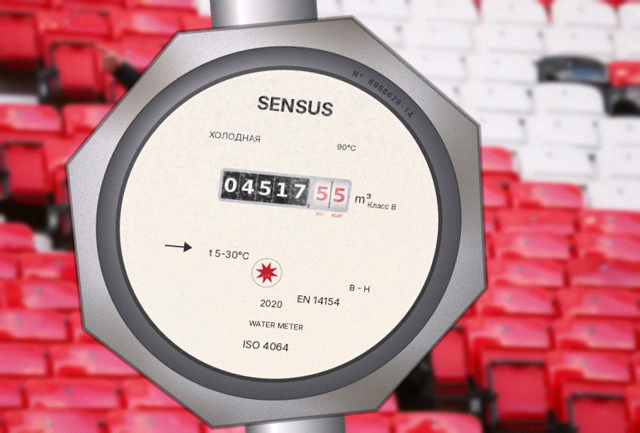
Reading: 4517.55 m³
